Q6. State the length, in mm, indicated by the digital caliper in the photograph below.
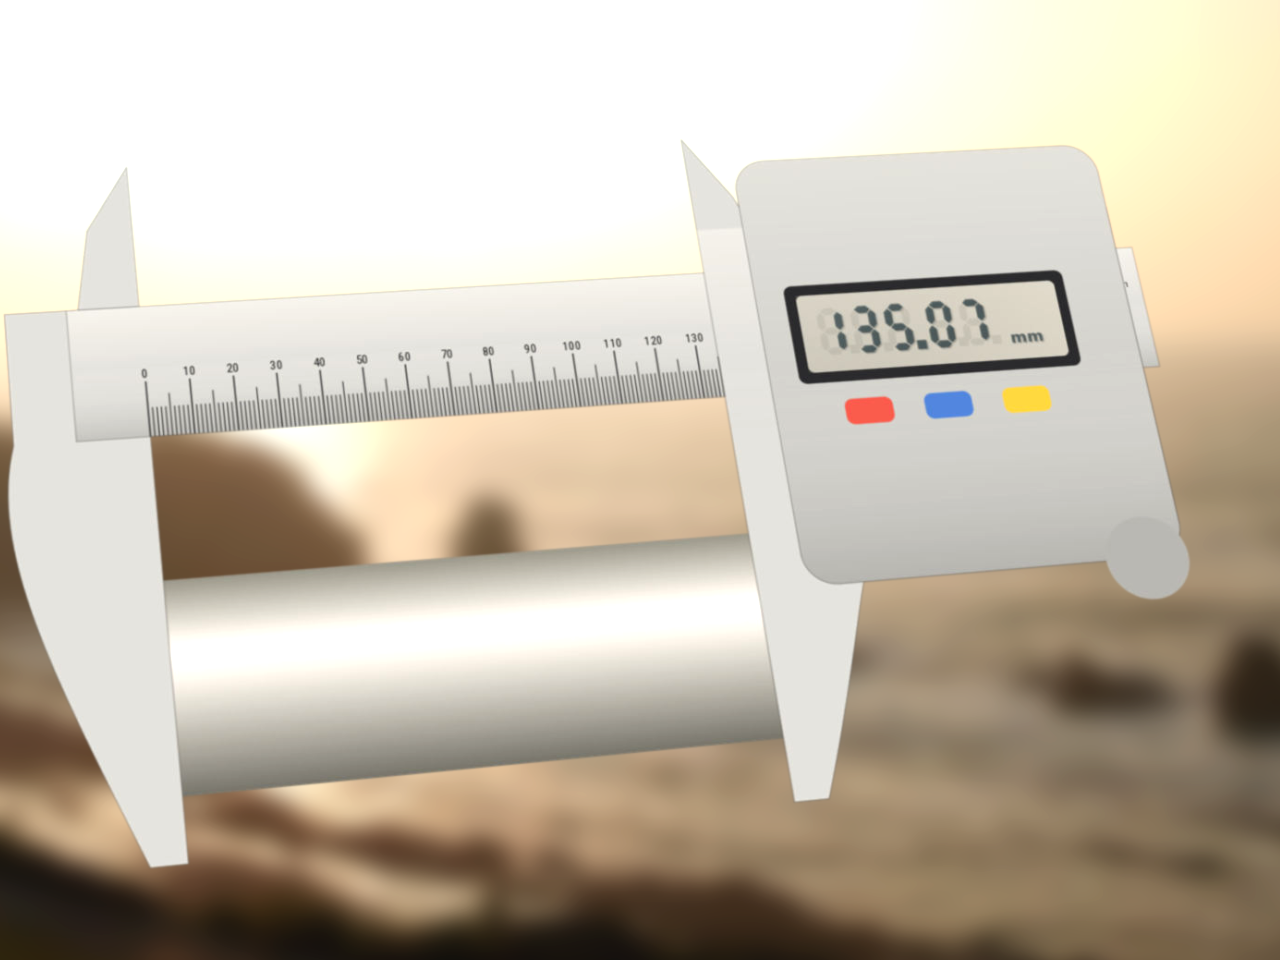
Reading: 135.07 mm
